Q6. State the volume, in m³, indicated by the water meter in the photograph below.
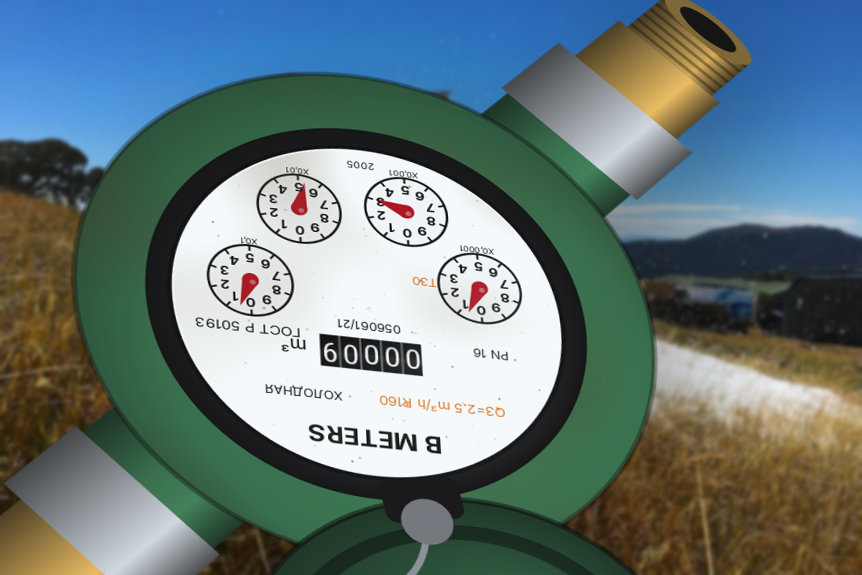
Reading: 9.0530 m³
